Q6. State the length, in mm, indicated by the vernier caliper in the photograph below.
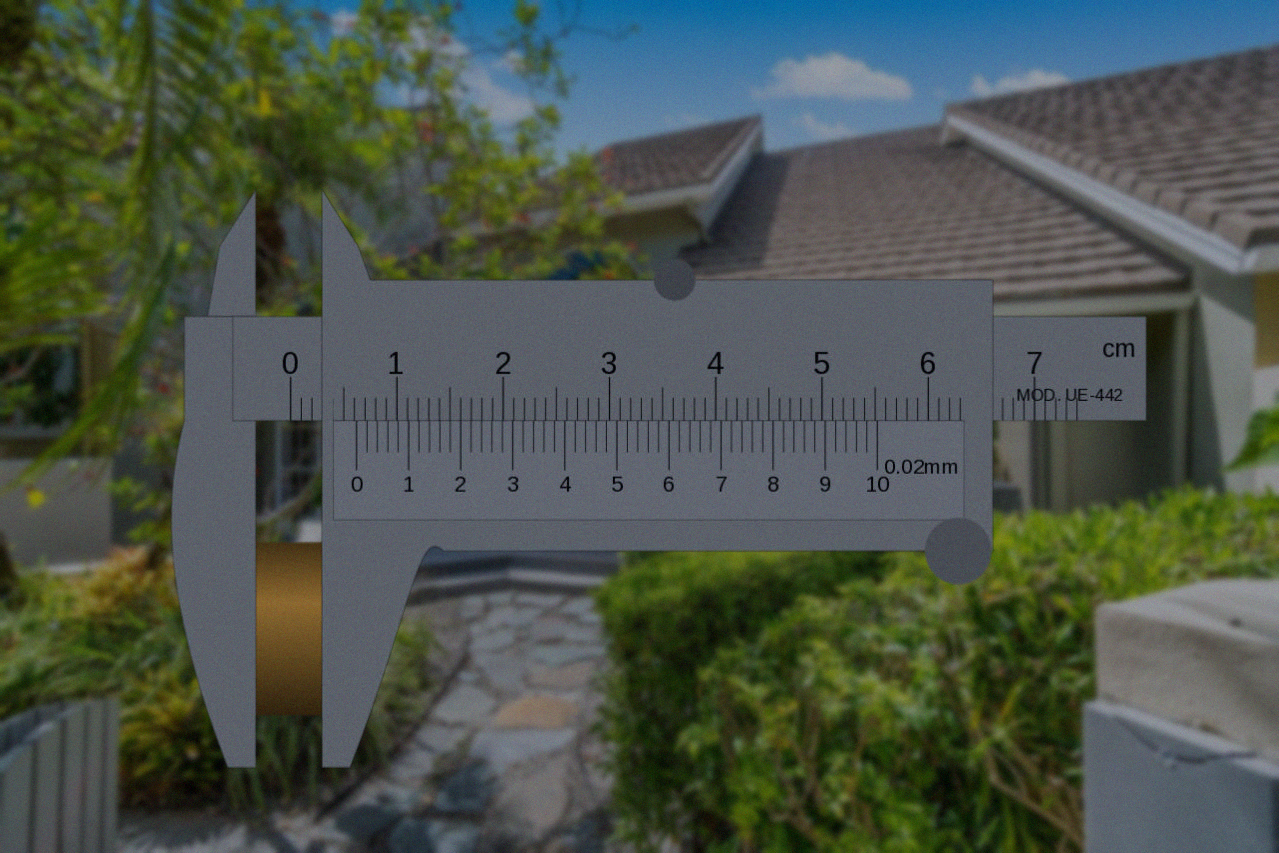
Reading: 6.2 mm
